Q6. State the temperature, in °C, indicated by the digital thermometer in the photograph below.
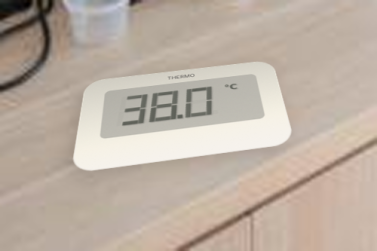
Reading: 38.0 °C
